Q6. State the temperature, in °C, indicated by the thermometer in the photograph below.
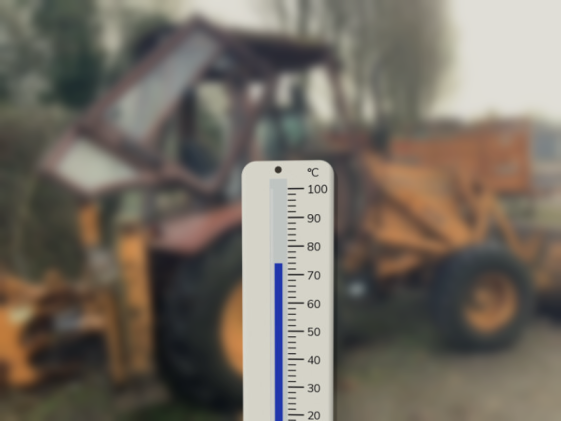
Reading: 74 °C
